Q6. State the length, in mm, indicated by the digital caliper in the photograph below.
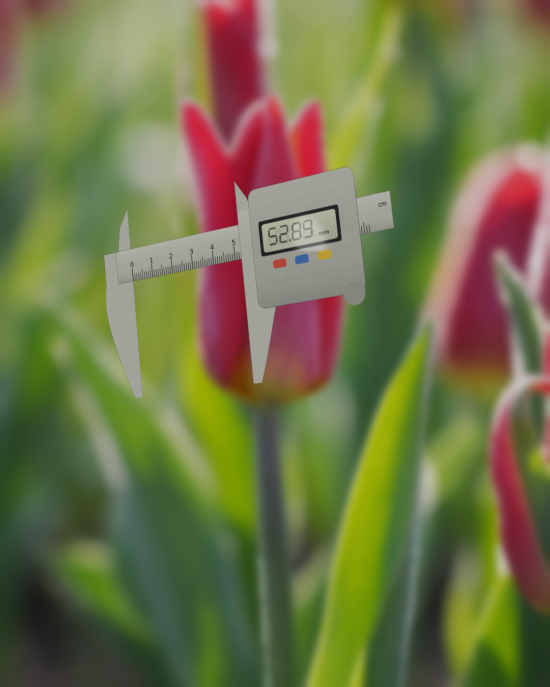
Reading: 52.89 mm
